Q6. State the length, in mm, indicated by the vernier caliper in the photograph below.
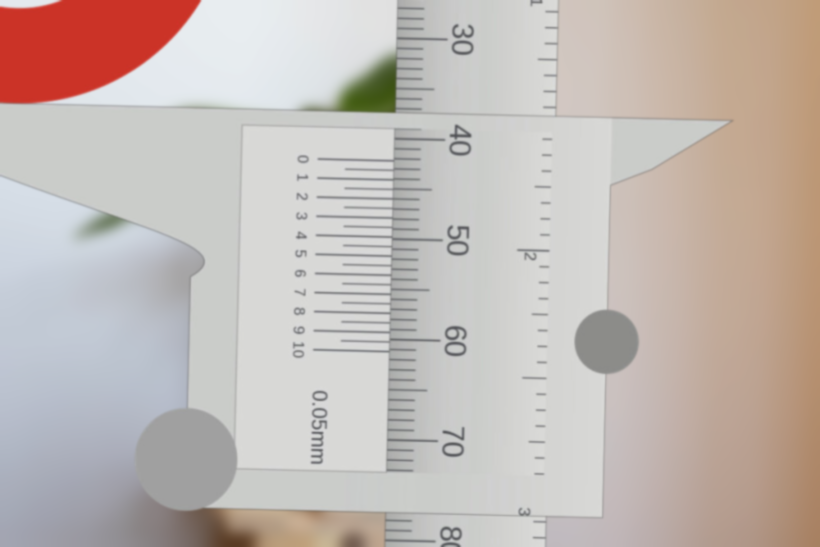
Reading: 42.2 mm
